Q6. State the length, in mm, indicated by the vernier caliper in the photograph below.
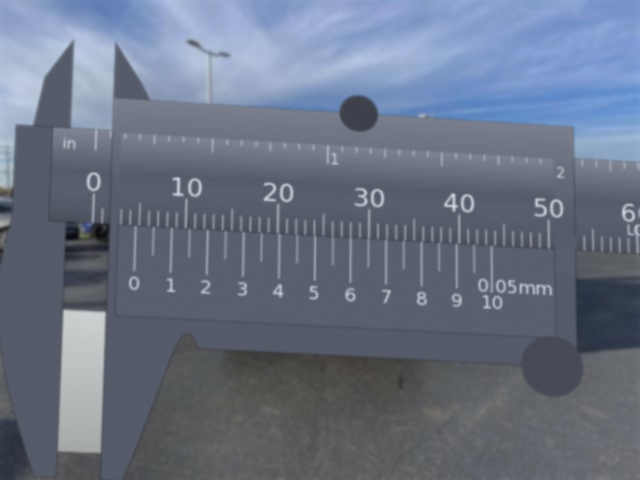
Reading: 4.6 mm
